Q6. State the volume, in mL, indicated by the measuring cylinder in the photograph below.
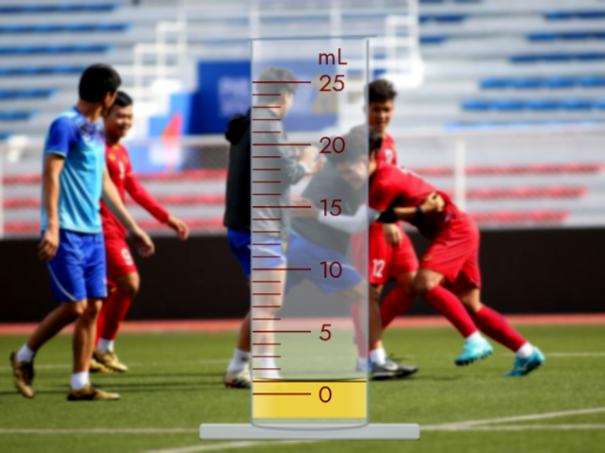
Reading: 1 mL
